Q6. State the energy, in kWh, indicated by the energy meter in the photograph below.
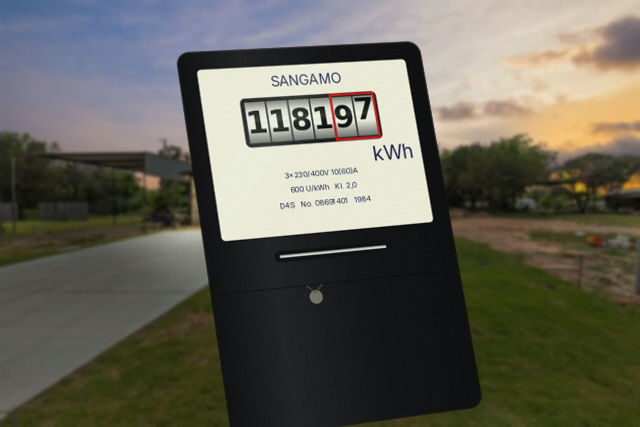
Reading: 1181.97 kWh
